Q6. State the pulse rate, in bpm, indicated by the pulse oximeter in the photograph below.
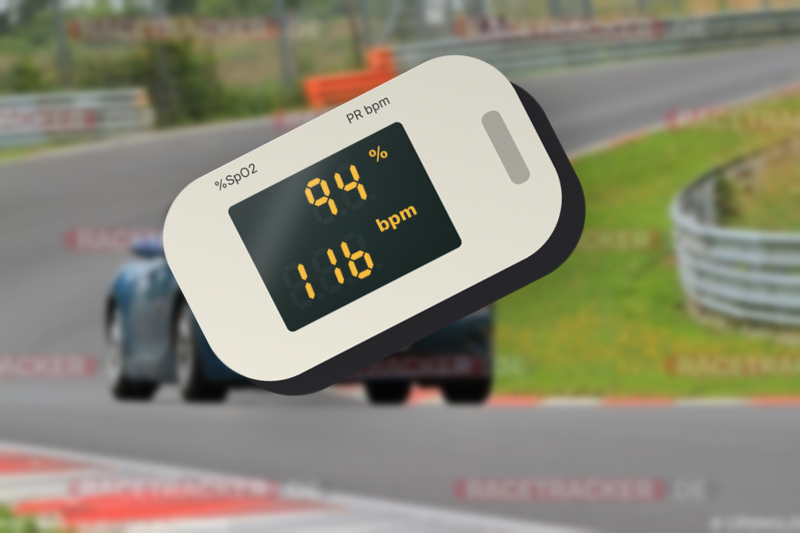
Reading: 116 bpm
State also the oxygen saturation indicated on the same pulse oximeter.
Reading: 94 %
